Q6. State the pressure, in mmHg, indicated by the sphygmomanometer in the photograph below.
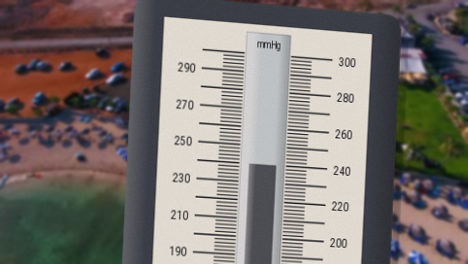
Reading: 240 mmHg
